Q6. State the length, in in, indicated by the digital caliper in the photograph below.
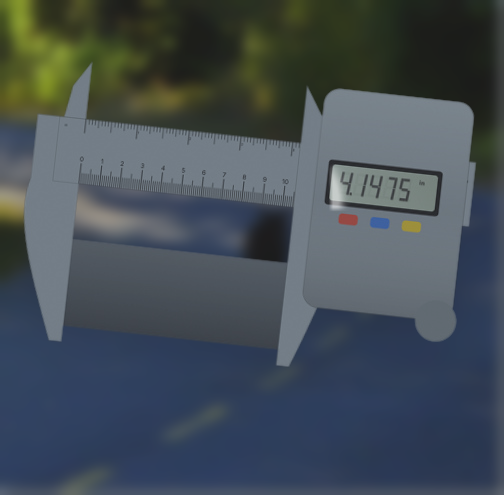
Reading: 4.1475 in
